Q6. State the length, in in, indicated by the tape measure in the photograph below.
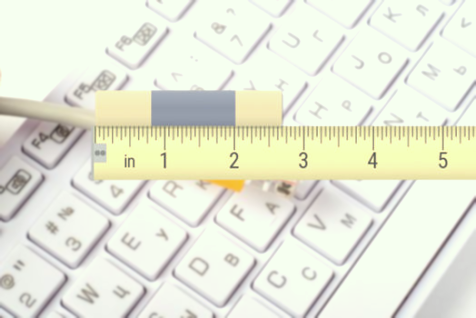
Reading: 2.6875 in
